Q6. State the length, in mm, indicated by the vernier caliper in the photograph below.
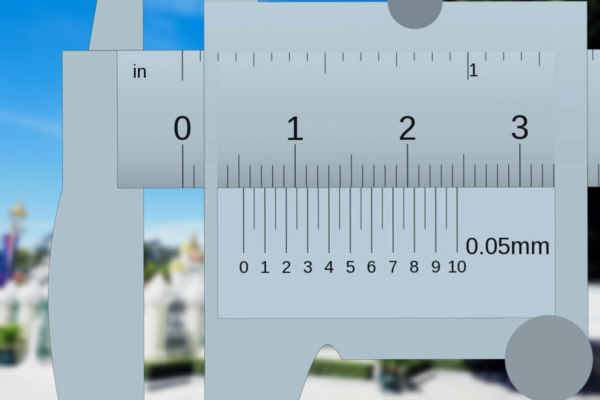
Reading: 5.4 mm
